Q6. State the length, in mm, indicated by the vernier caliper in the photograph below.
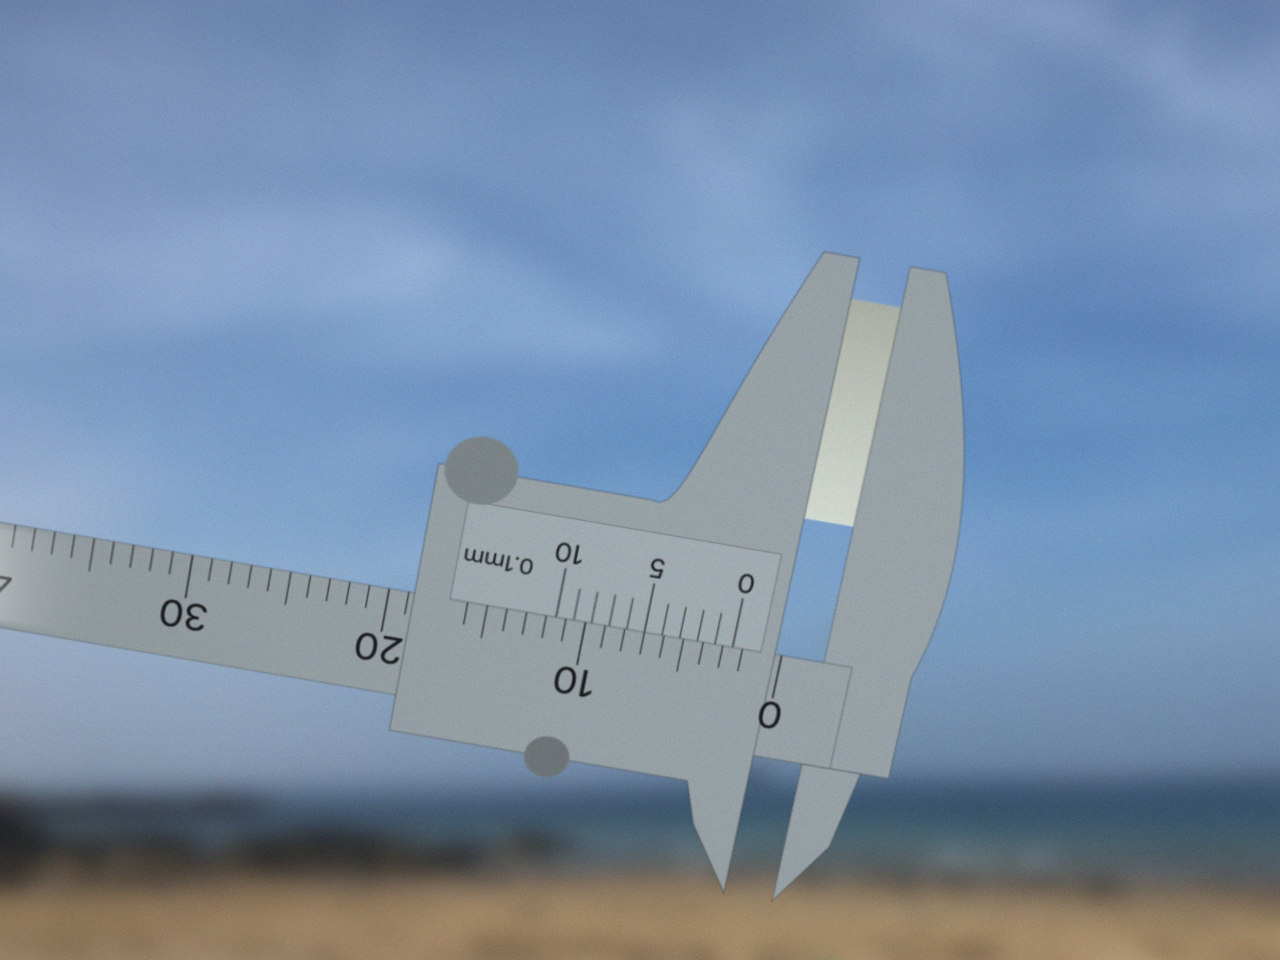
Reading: 2.5 mm
